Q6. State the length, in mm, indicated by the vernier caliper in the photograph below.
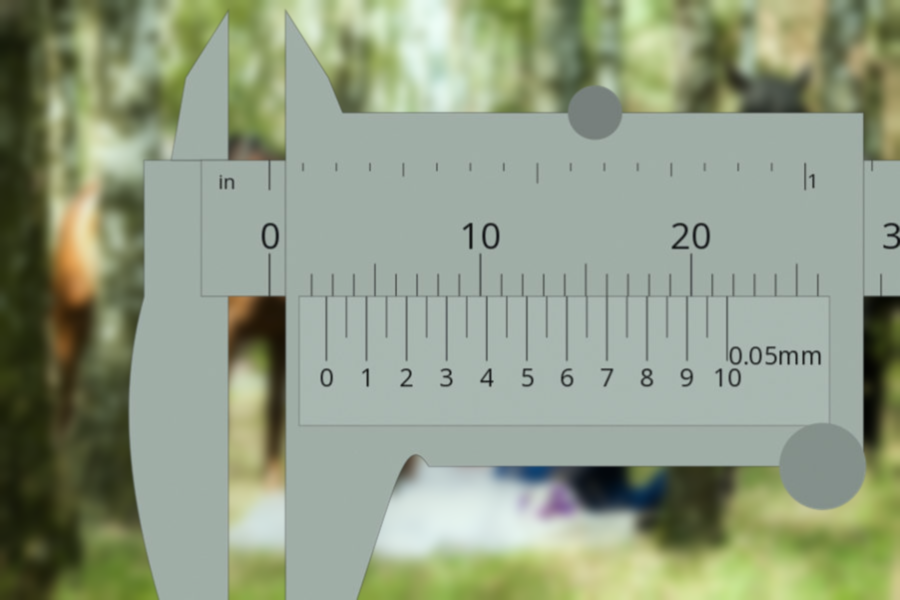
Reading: 2.7 mm
